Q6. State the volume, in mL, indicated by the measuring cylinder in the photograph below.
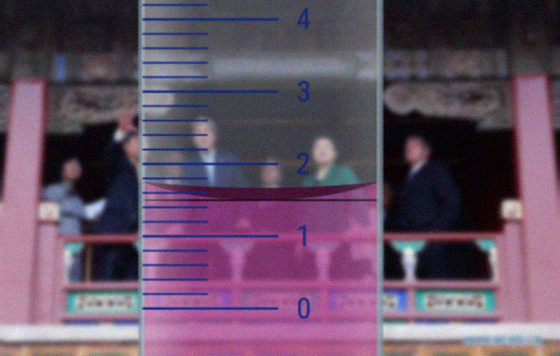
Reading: 1.5 mL
